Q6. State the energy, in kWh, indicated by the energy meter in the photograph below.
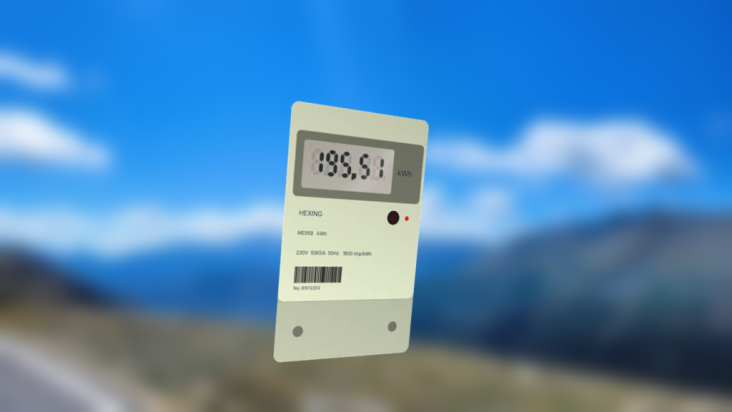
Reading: 195.51 kWh
